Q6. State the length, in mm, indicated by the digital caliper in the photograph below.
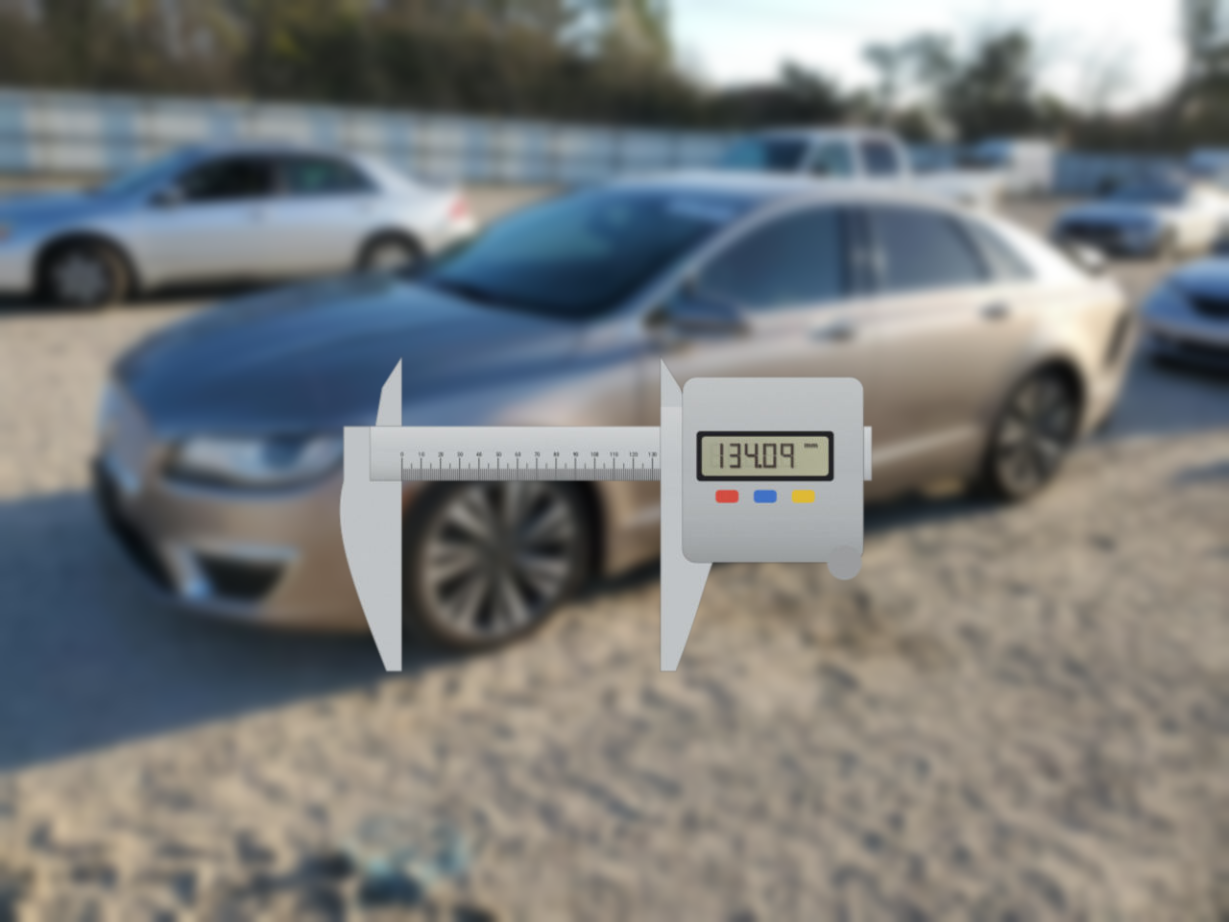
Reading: 134.09 mm
